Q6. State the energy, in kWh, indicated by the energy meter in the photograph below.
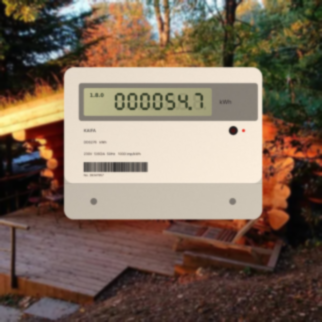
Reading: 54.7 kWh
